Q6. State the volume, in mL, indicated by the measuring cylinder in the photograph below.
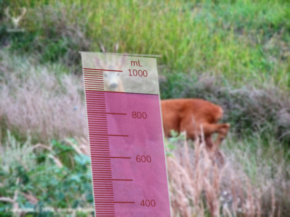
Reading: 900 mL
